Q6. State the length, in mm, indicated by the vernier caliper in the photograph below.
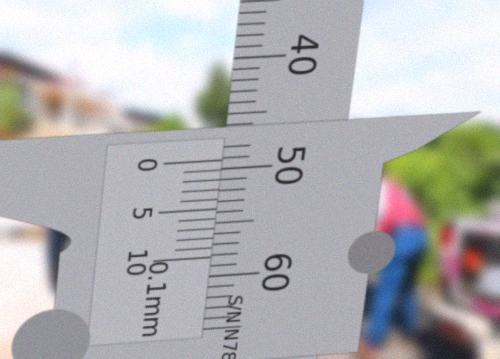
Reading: 49.2 mm
